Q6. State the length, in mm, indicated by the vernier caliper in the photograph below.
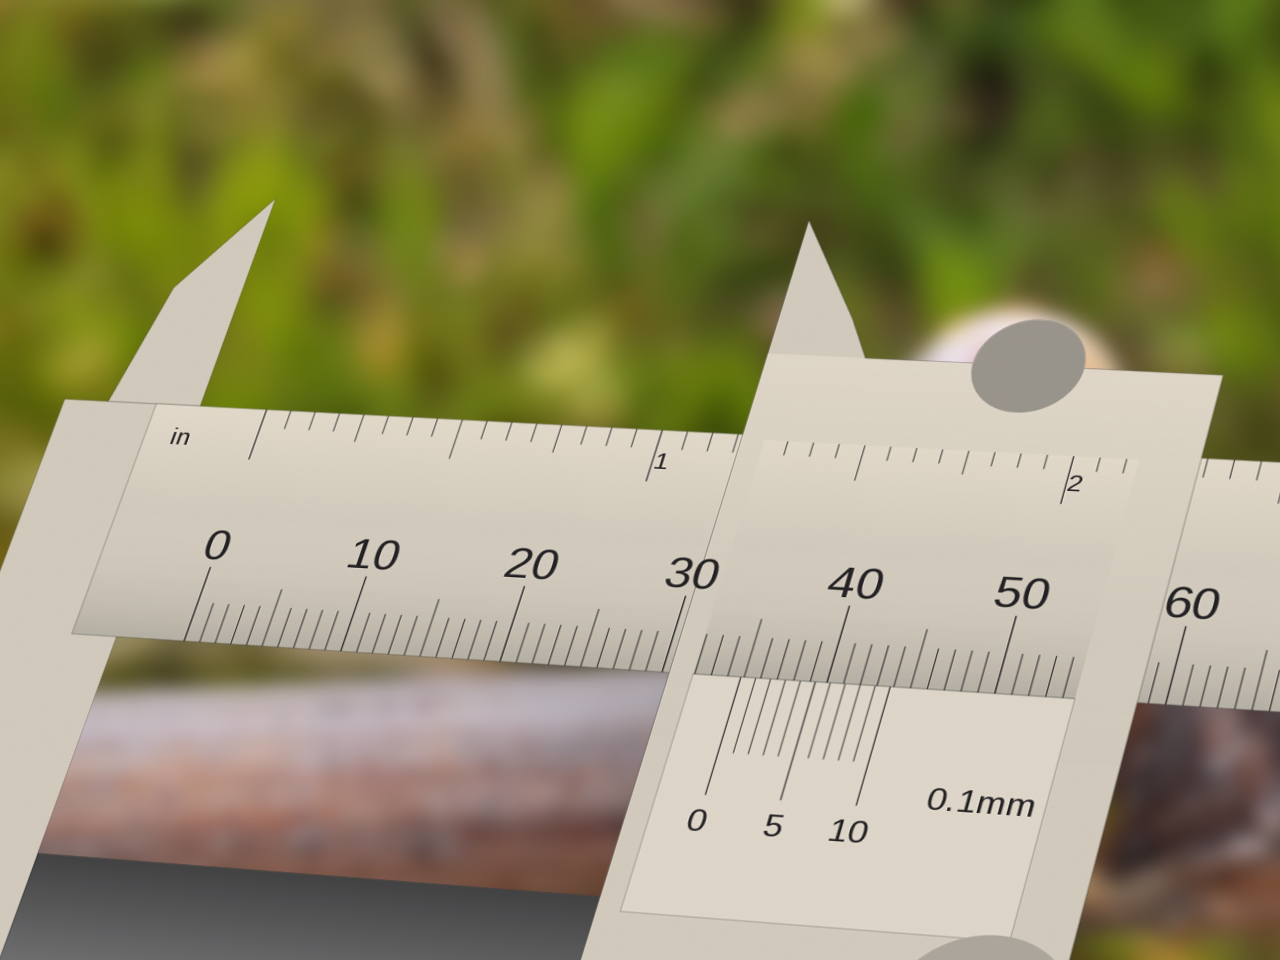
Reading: 34.8 mm
